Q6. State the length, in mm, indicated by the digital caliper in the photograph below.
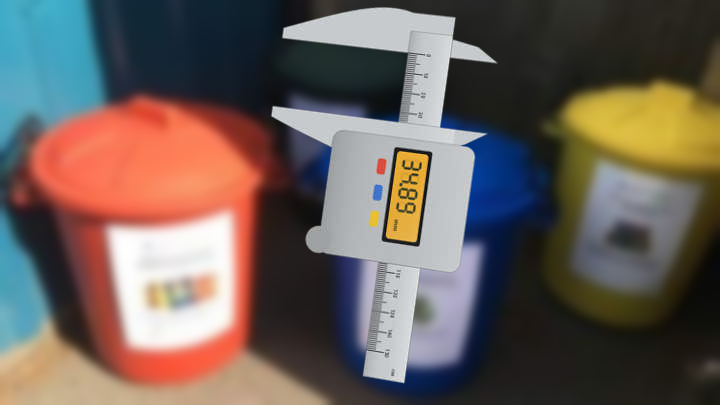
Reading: 34.89 mm
